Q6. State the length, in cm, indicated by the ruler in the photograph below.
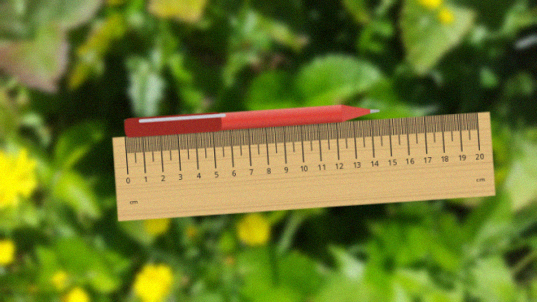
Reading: 14.5 cm
